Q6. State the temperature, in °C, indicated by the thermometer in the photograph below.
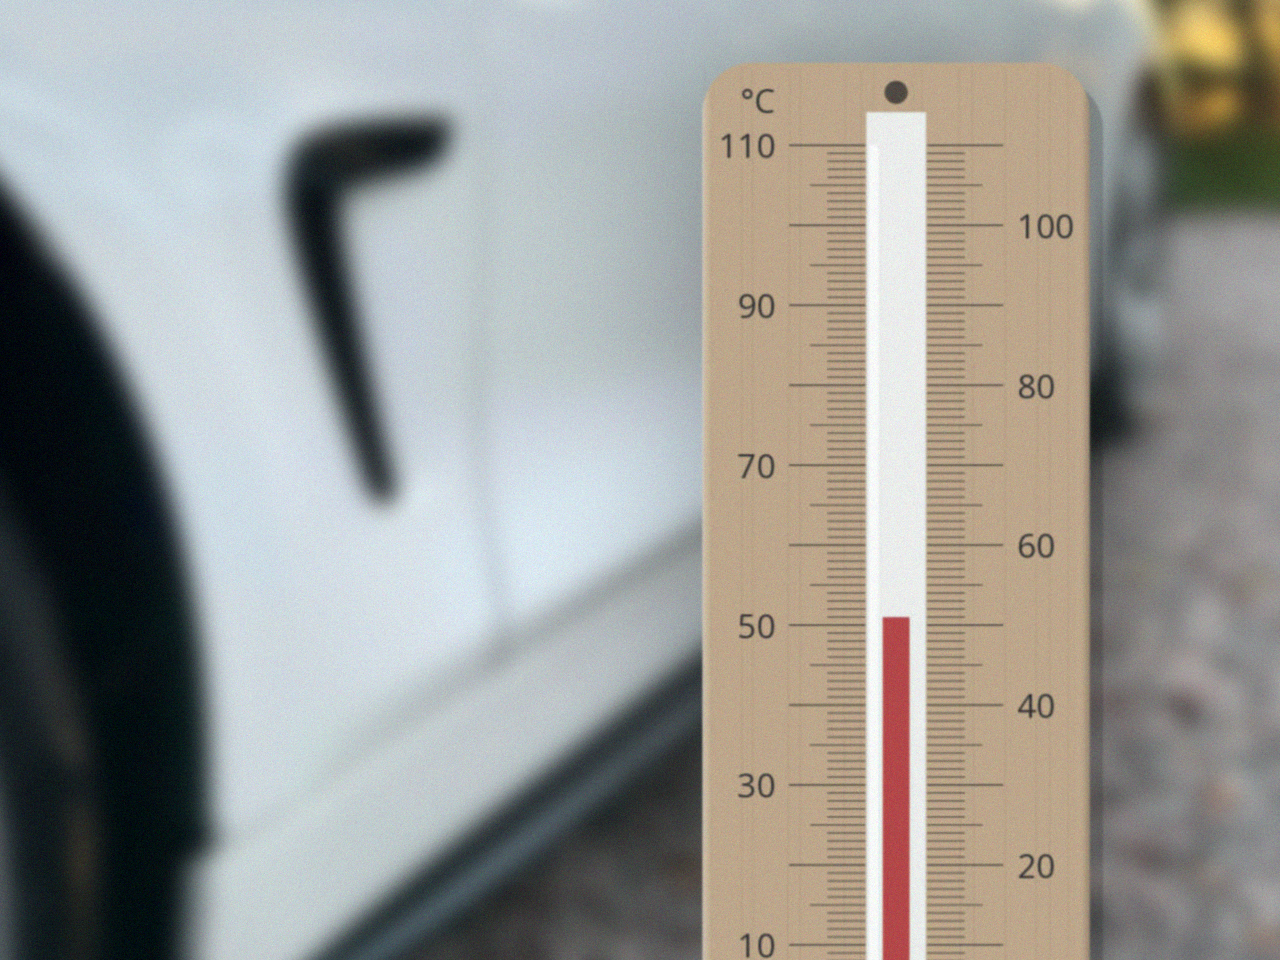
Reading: 51 °C
